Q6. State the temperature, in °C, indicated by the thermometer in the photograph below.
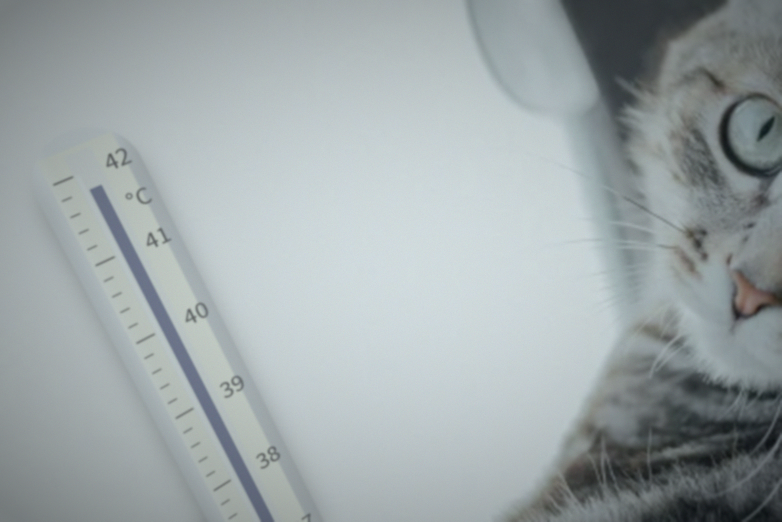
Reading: 41.8 °C
